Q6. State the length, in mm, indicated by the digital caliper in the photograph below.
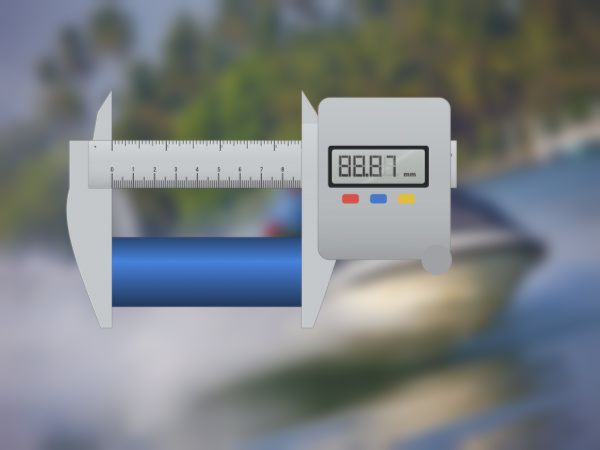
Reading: 88.87 mm
